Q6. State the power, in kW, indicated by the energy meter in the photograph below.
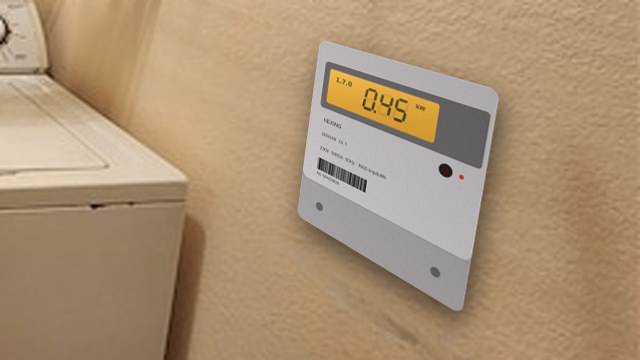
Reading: 0.45 kW
